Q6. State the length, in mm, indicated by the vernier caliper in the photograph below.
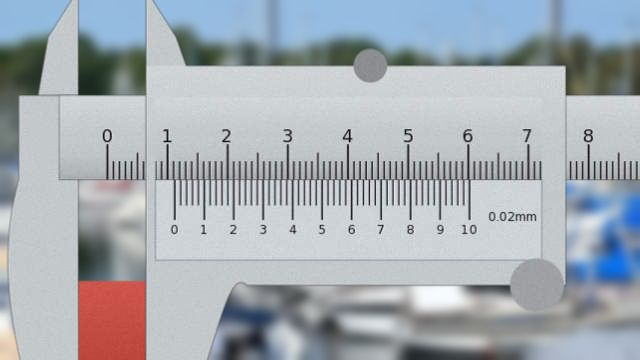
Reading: 11.2 mm
